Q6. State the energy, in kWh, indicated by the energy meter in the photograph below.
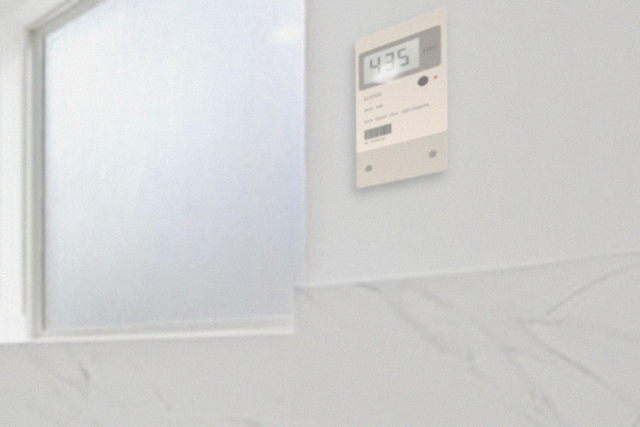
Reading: 435 kWh
